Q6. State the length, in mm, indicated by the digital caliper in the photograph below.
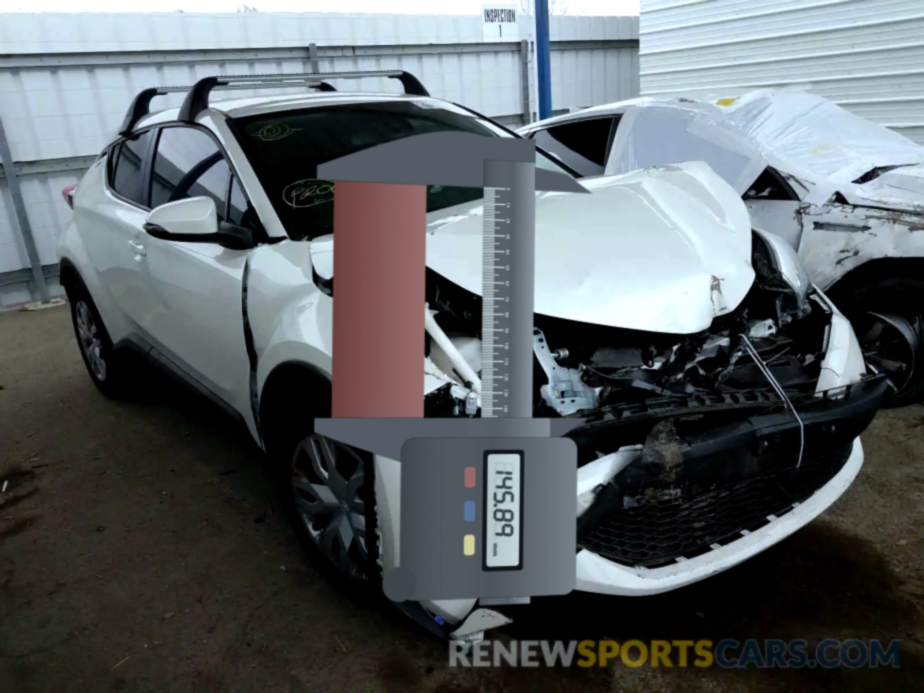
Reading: 145.89 mm
